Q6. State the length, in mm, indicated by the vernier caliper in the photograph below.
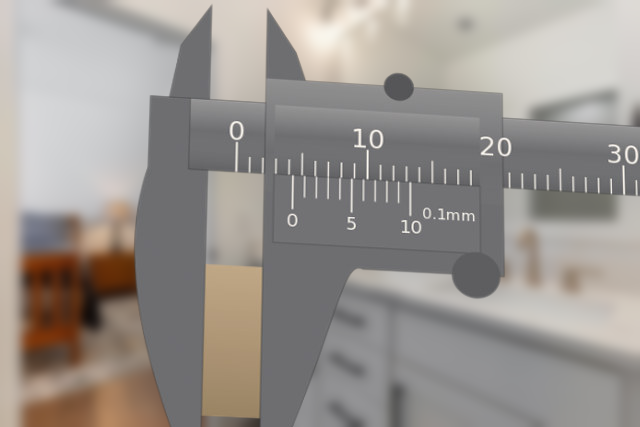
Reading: 4.3 mm
